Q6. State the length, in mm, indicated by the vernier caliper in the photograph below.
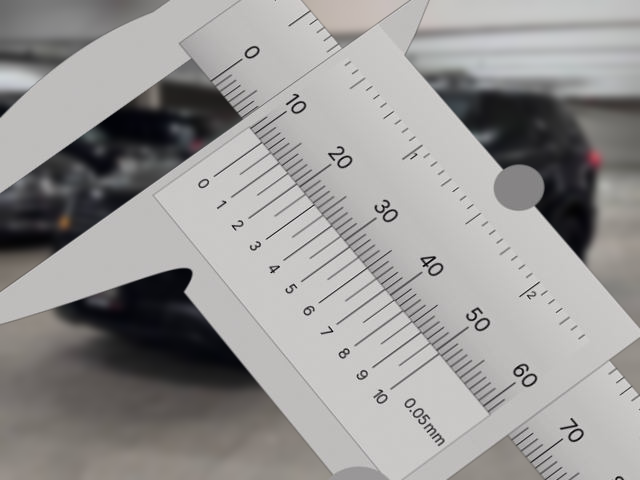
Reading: 11.6 mm
